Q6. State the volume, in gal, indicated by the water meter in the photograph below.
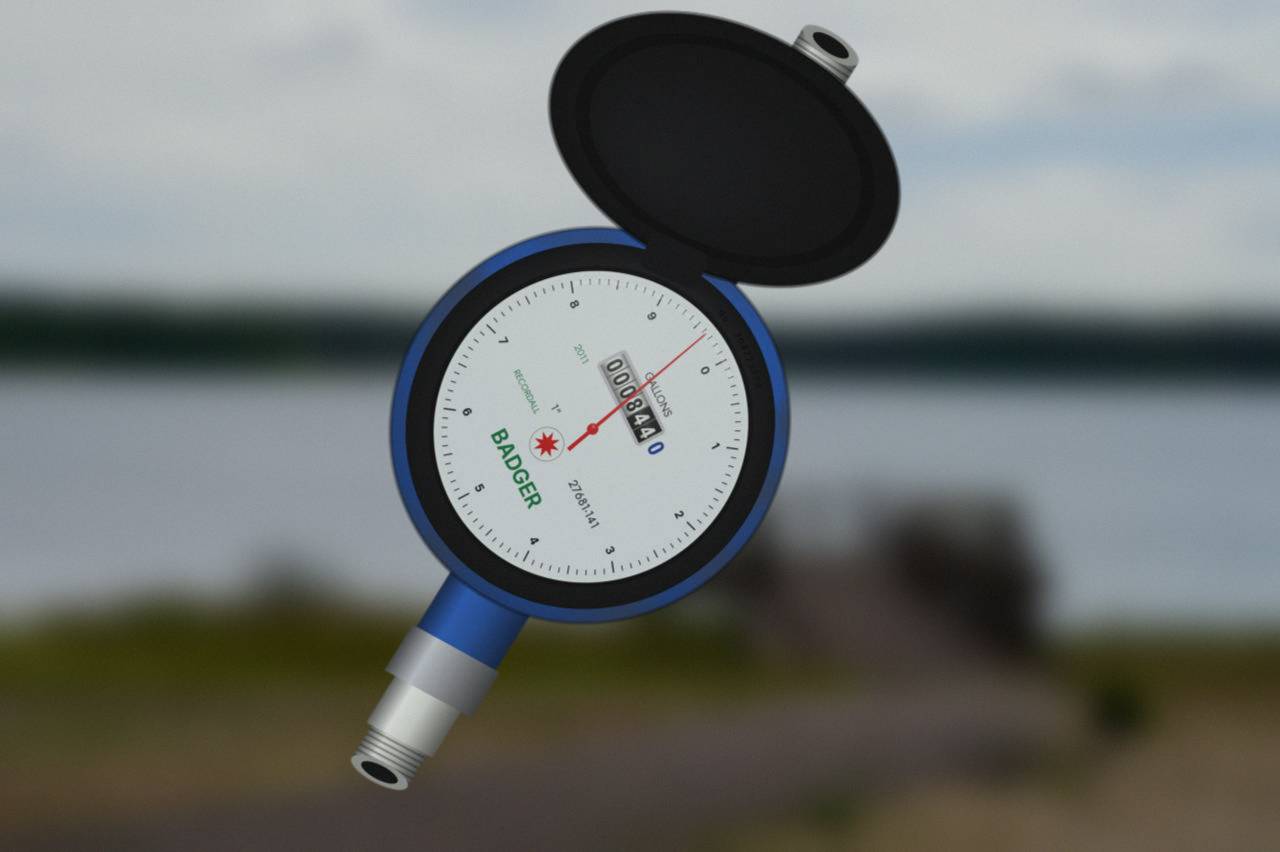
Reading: 8439.6 gal
